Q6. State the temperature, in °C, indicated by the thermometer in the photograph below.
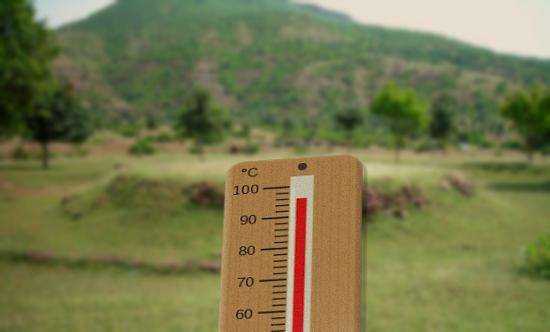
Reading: 96 °C
